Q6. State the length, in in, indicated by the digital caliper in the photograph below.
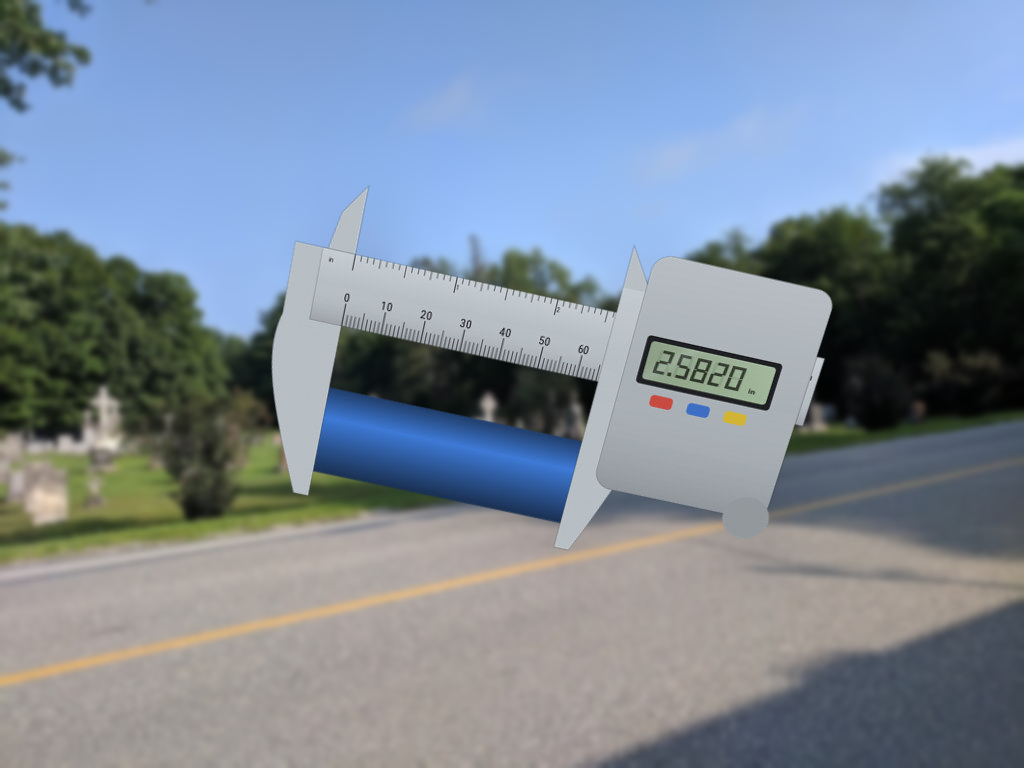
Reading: 2.5820 in
